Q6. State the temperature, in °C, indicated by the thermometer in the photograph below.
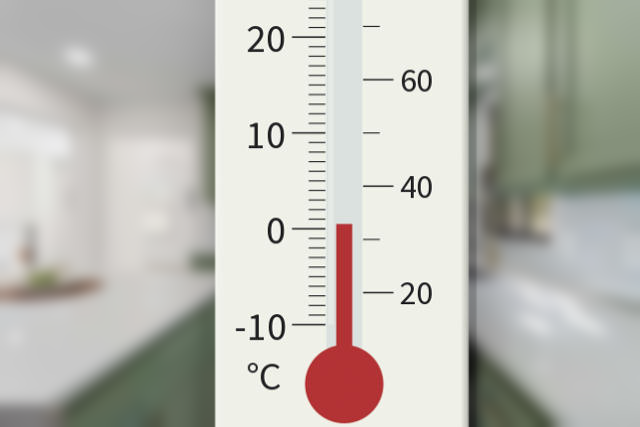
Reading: 0.5 °C
